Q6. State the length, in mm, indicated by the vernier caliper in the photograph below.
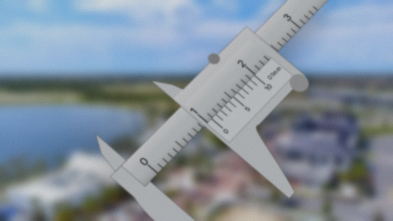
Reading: 10.8 mm
